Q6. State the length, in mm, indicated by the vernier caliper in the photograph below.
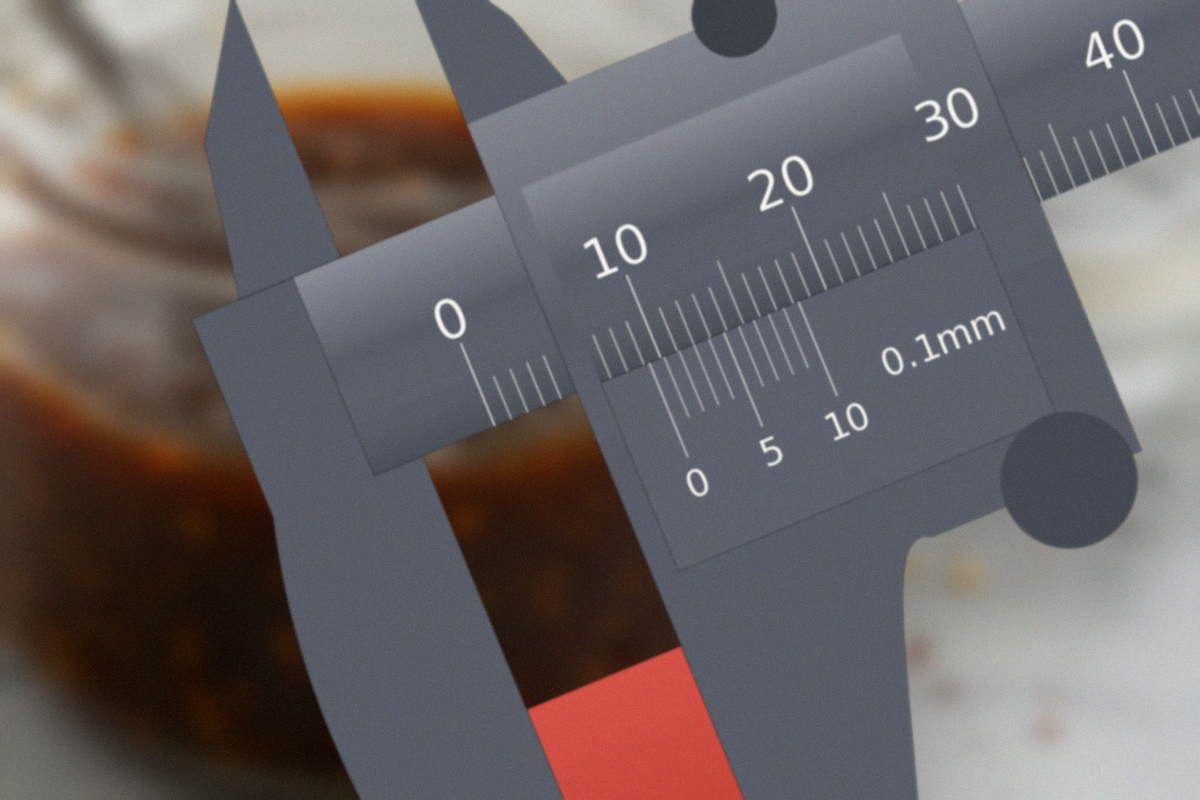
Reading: 9.3 mm
